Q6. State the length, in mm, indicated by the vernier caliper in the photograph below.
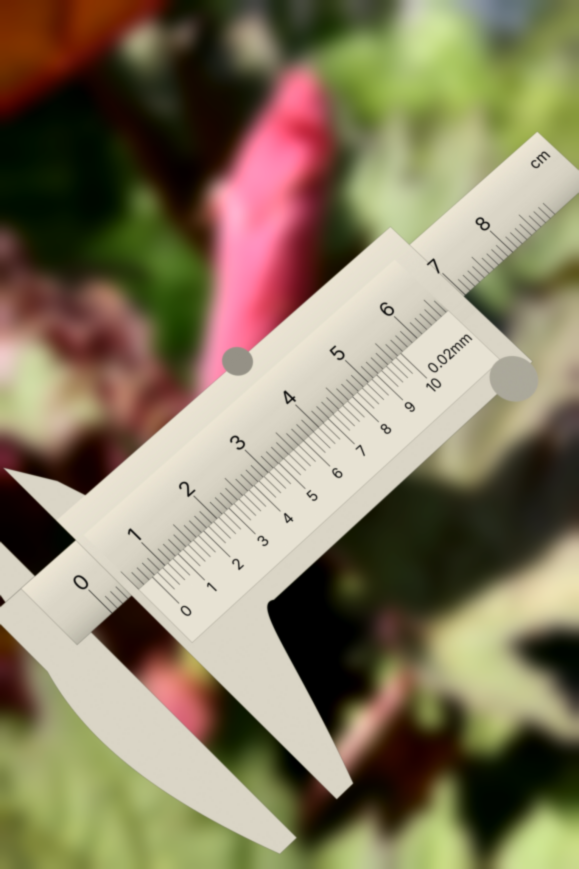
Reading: 7.6 mm
